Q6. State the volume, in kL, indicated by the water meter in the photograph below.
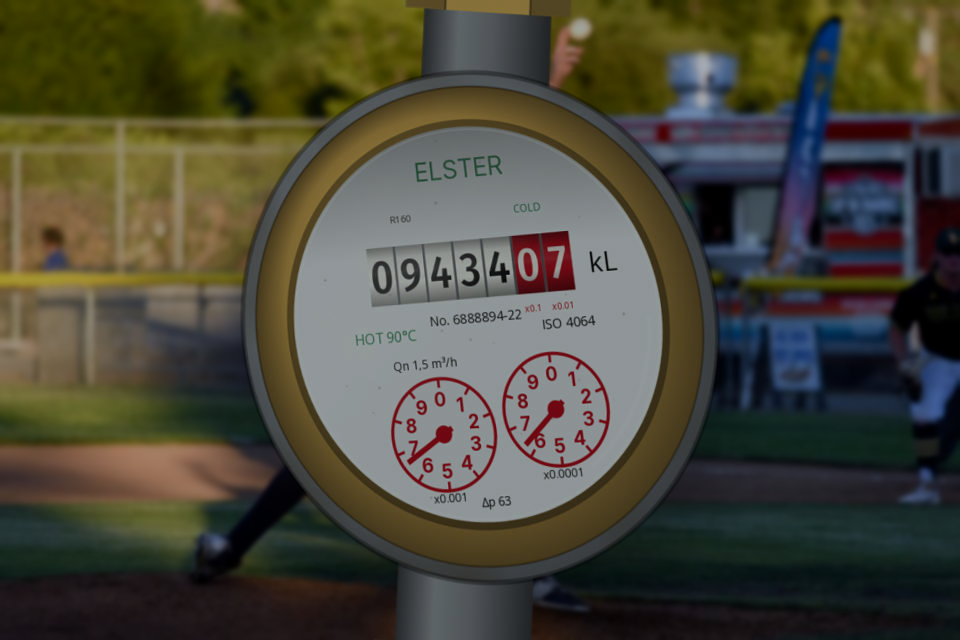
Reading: 9434.0766 kL
